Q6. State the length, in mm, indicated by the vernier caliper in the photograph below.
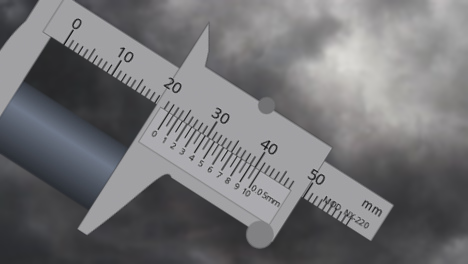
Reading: 22.0 mm
